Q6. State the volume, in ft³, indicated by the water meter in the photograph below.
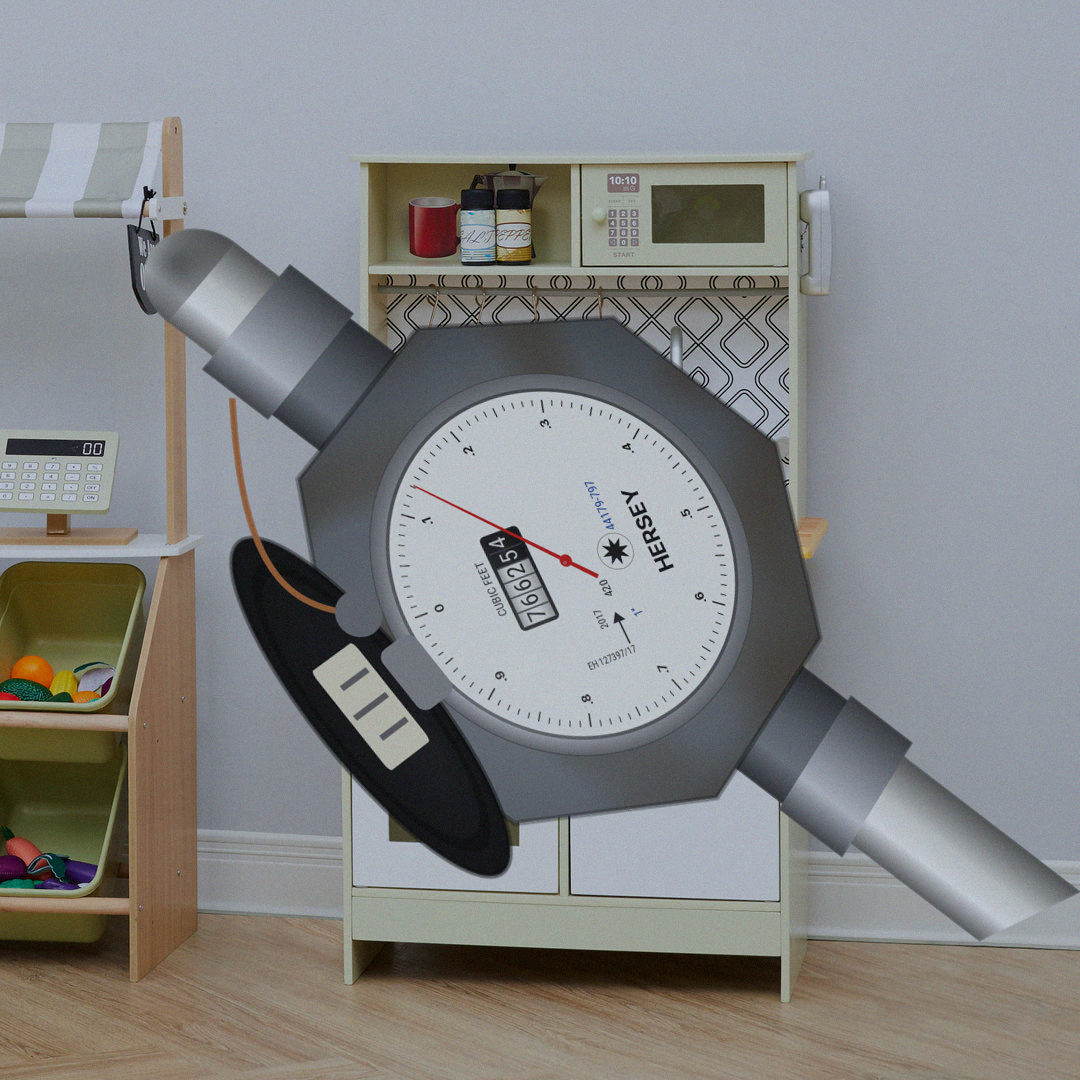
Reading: 766254.13 ft³
